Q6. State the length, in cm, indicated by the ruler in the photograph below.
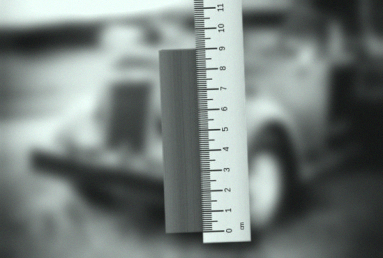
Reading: 9 cm
